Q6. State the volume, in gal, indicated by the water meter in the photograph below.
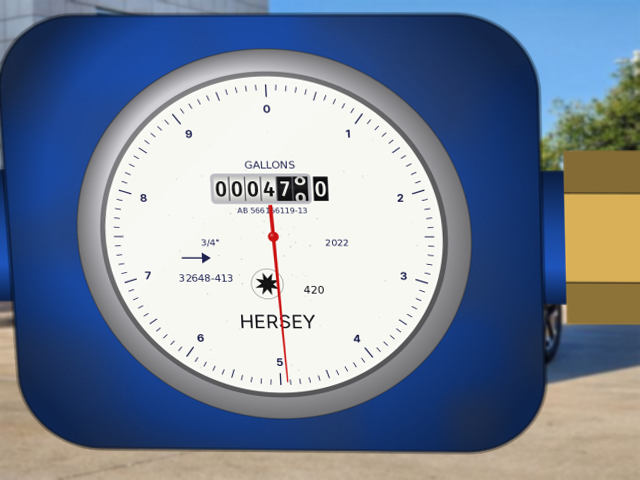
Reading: 4784.9 gal
